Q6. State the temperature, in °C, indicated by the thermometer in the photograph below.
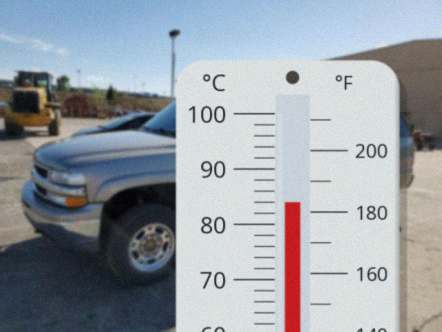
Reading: 84 °C
